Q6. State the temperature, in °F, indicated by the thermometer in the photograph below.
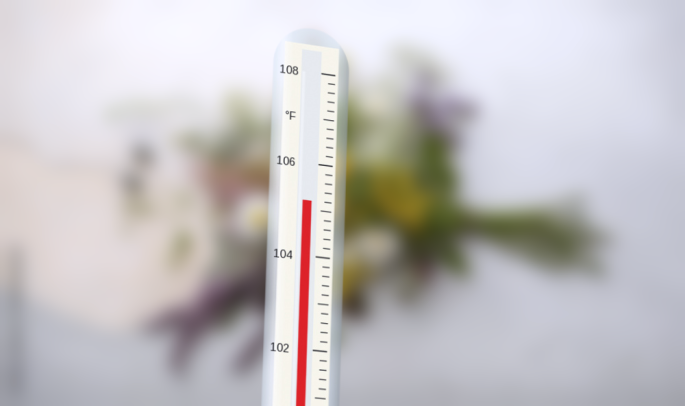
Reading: 105.2 °F
